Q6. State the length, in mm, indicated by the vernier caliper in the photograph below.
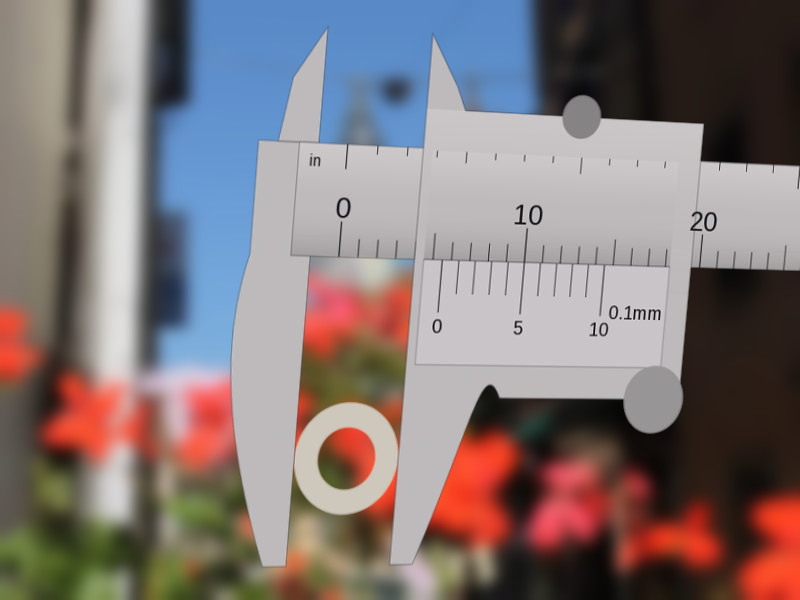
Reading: 5.5 mm
